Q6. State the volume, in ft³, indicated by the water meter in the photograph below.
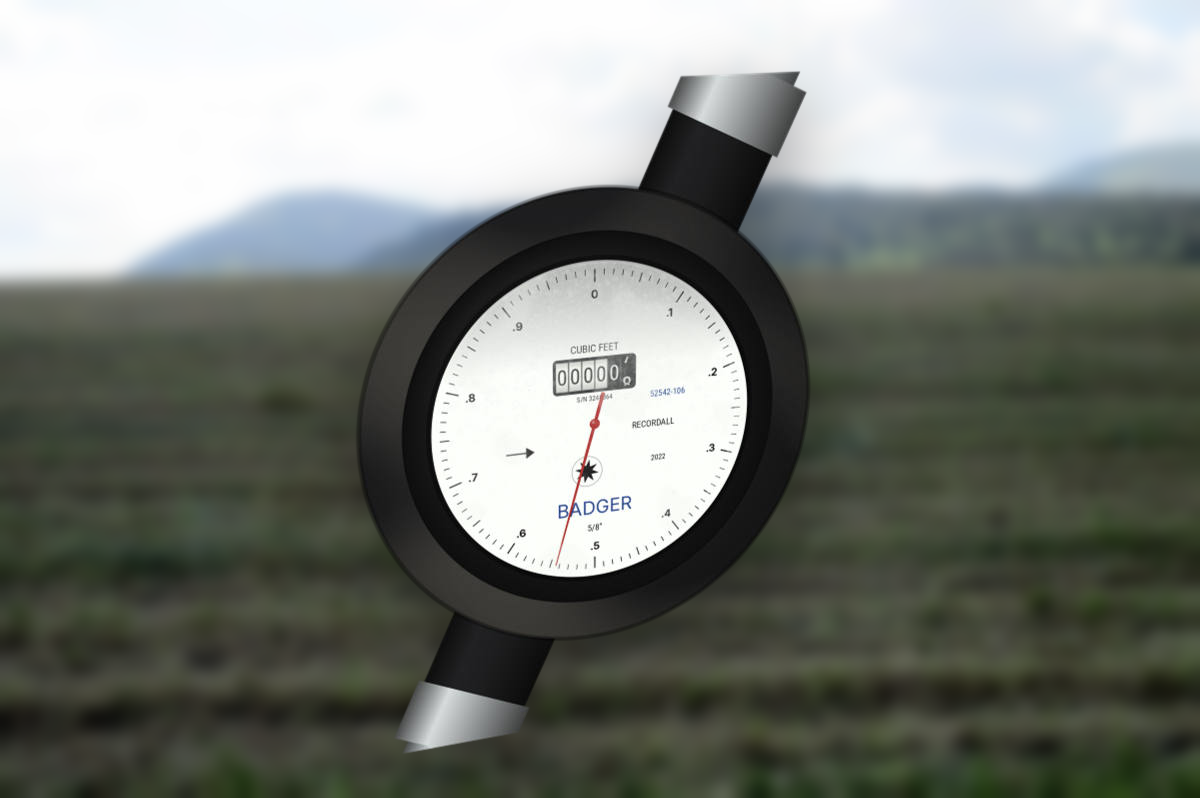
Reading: 7.54 ft³
